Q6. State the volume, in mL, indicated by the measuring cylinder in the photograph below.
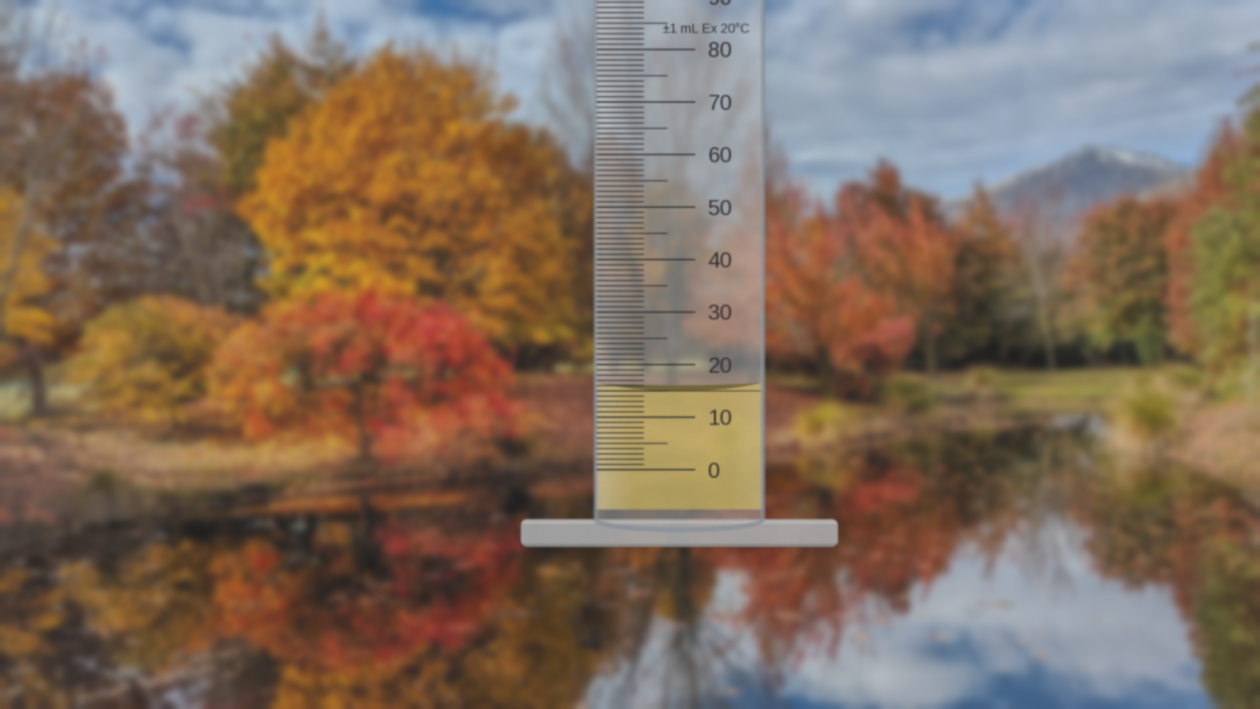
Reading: 15 mL
